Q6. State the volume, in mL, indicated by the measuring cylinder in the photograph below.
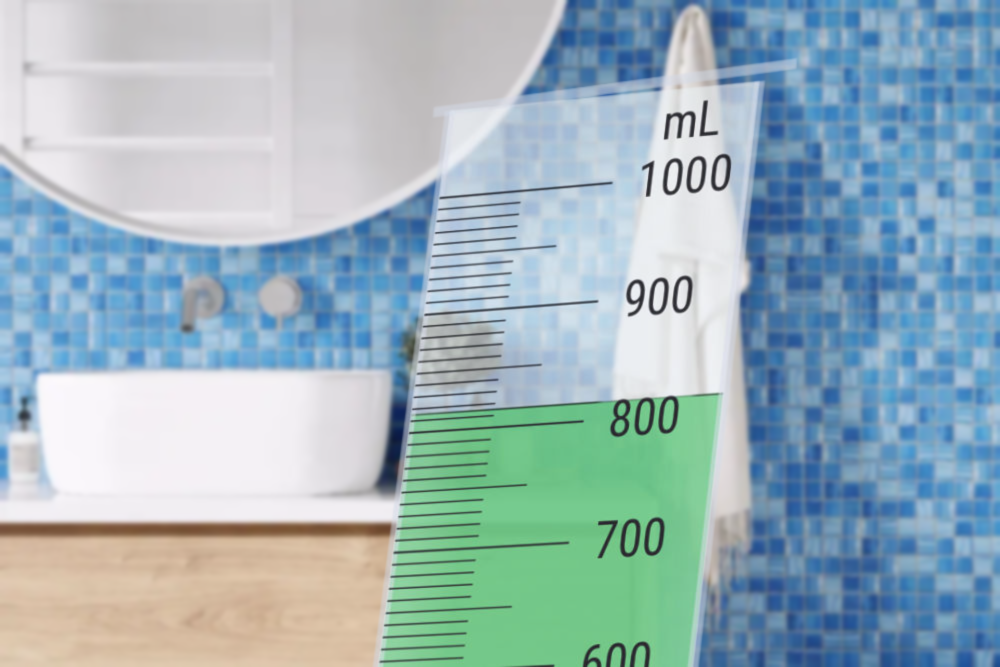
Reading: 815 mL
